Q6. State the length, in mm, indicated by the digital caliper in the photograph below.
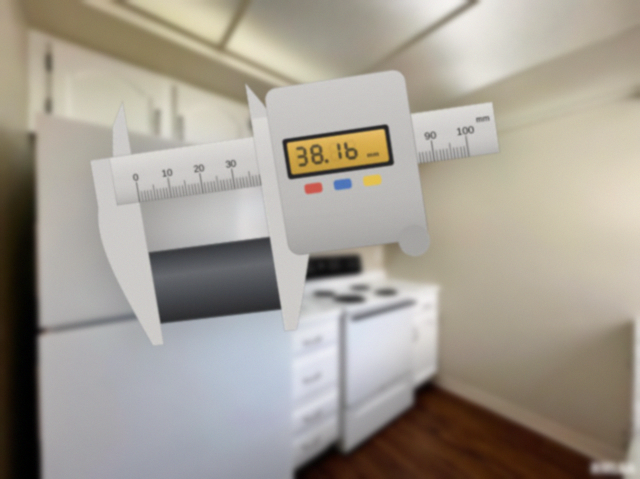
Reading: 38.16 mm
